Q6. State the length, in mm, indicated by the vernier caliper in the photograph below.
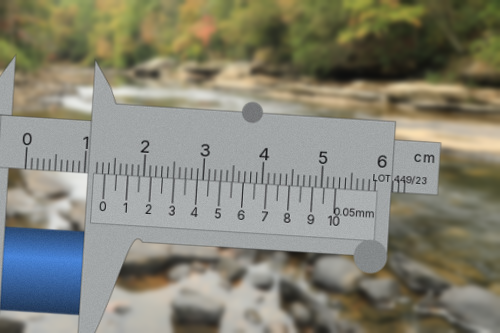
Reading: 13.4 mm
